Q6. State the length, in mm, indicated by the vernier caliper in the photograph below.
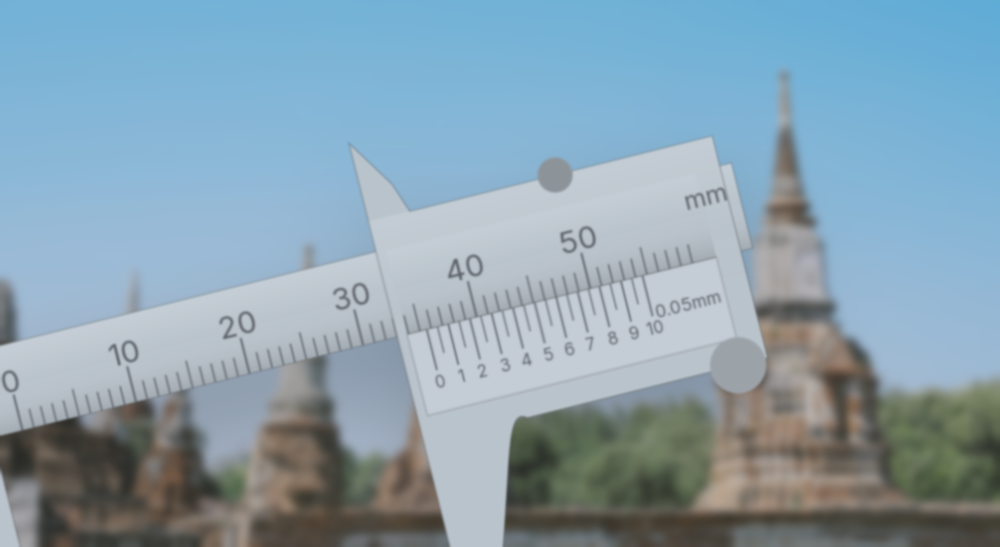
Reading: 35.6 mm
